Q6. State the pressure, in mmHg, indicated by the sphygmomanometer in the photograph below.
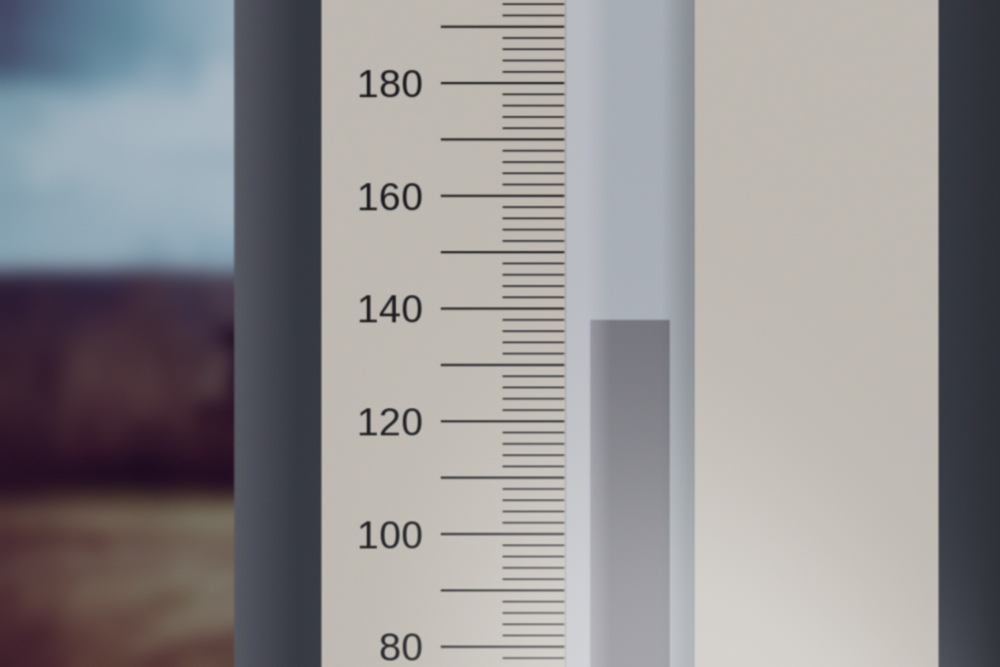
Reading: 138 mmHg
